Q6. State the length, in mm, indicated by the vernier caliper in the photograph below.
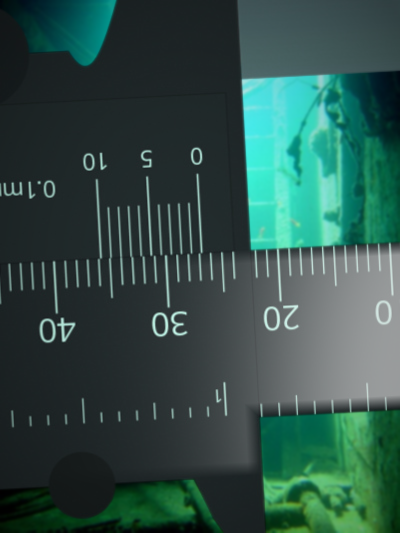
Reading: 26.8 mm
